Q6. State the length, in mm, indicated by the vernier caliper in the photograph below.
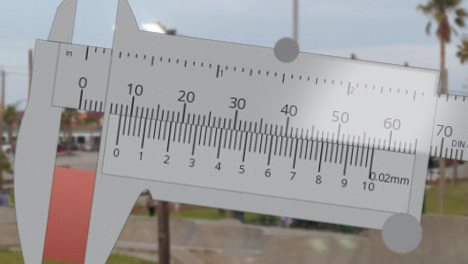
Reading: 8.0 mm
